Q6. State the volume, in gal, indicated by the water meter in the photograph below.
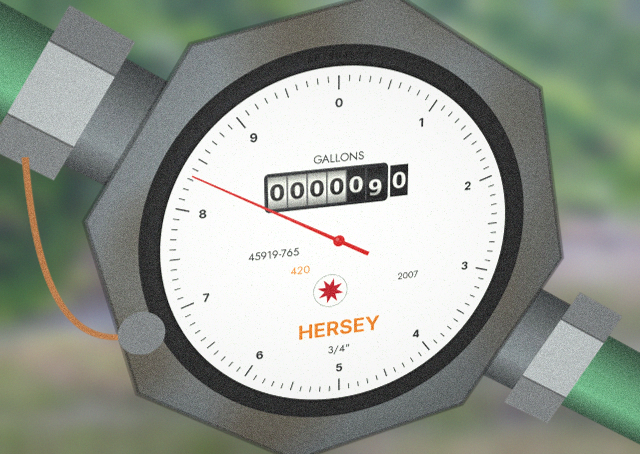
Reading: 88.3 gal
